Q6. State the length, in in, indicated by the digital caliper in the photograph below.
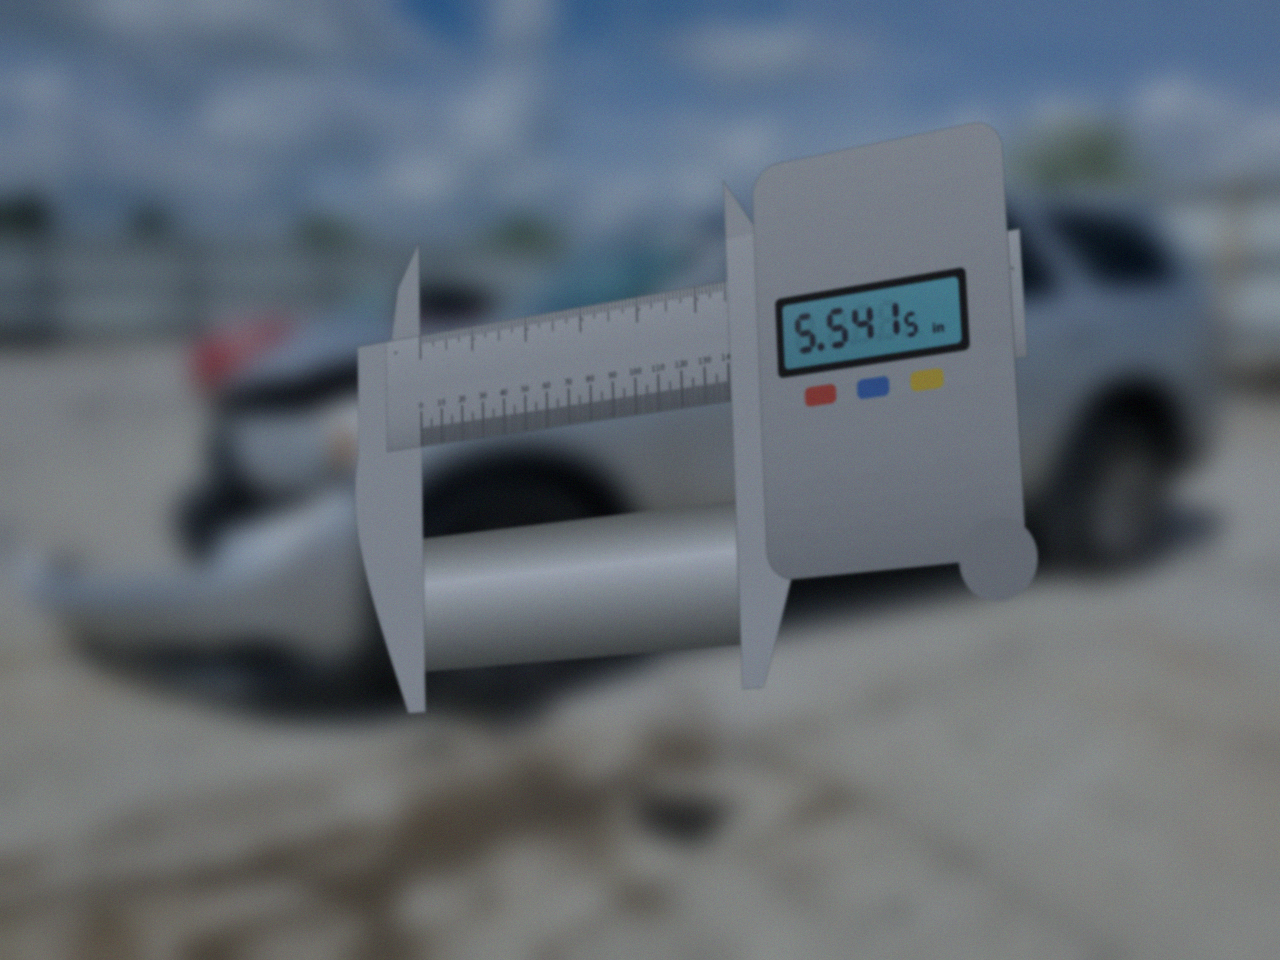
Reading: 5.5415 in
